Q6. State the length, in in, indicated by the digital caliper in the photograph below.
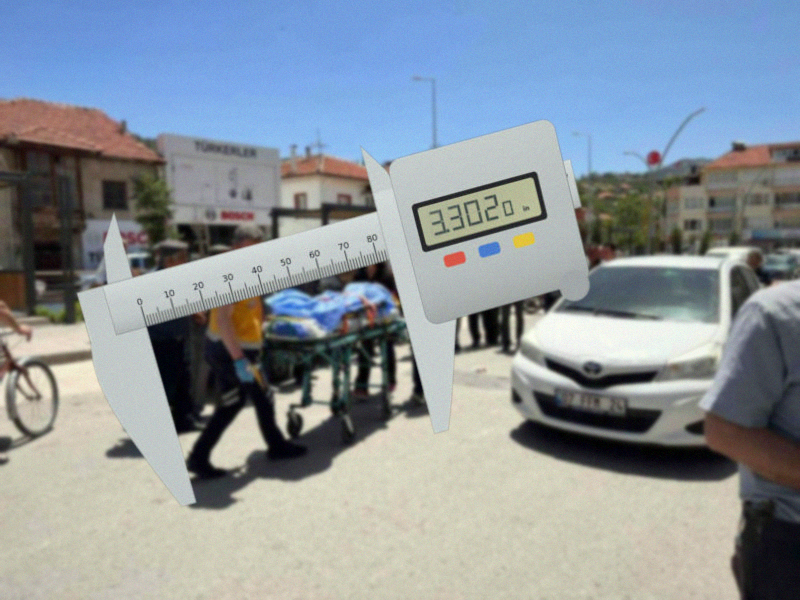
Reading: 3.3020 in
